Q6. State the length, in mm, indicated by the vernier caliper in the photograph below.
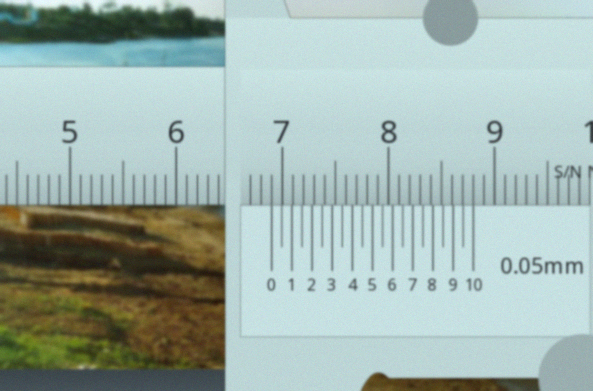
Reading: 69.0 mm
